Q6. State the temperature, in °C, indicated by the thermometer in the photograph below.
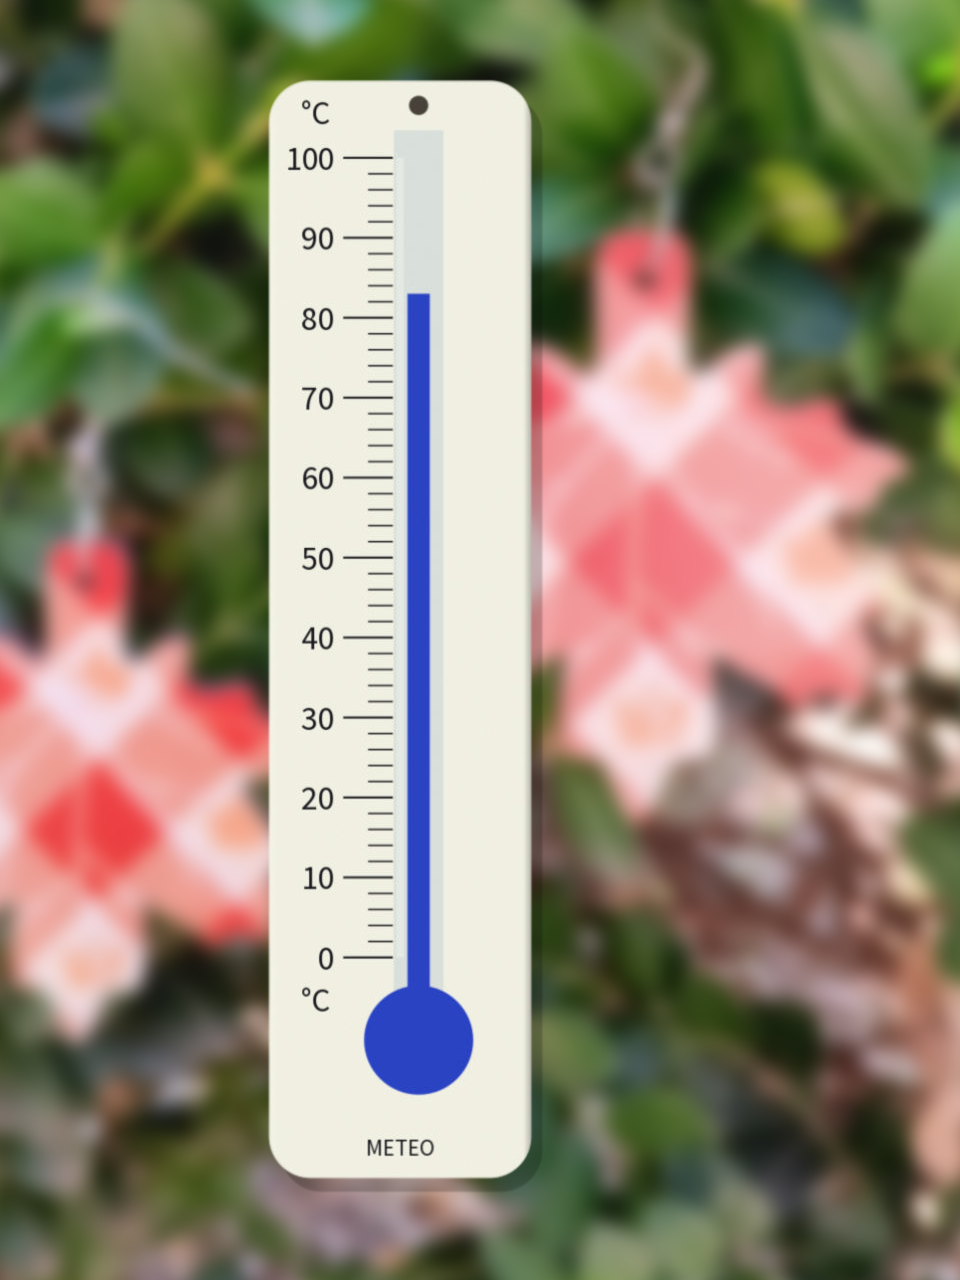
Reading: 83 °C
